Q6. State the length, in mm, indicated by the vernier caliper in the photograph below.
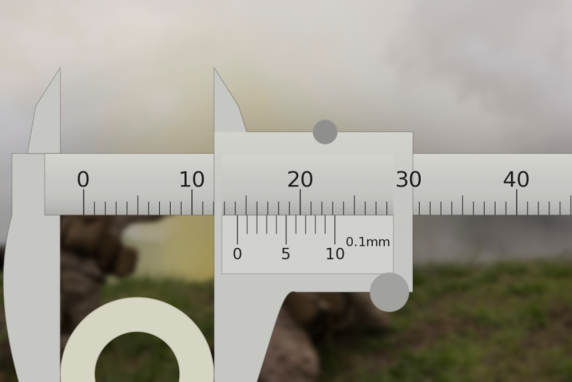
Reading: 14.2 mm
